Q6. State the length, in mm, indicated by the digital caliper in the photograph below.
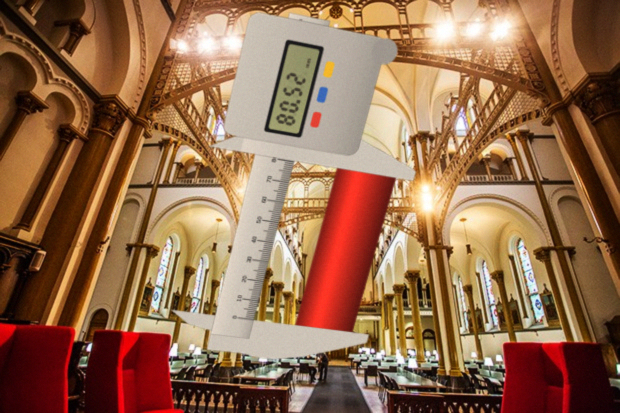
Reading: 80.52 mm
